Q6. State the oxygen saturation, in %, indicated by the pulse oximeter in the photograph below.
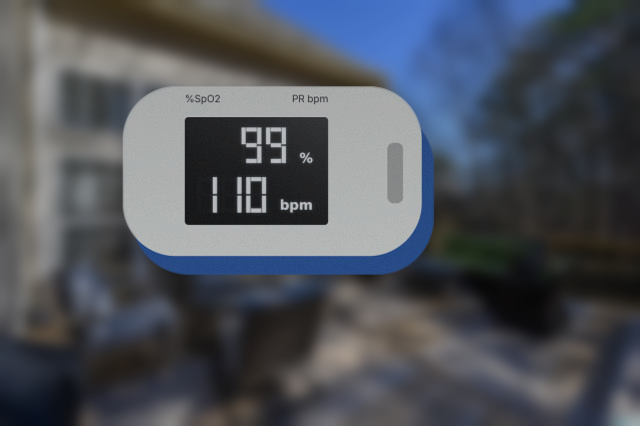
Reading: 99 %
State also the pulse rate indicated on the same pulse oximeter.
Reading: 110 bpm
